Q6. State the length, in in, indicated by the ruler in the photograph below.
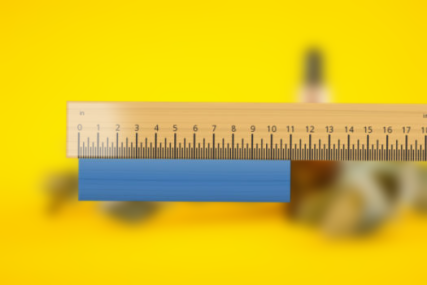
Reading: 11 in
